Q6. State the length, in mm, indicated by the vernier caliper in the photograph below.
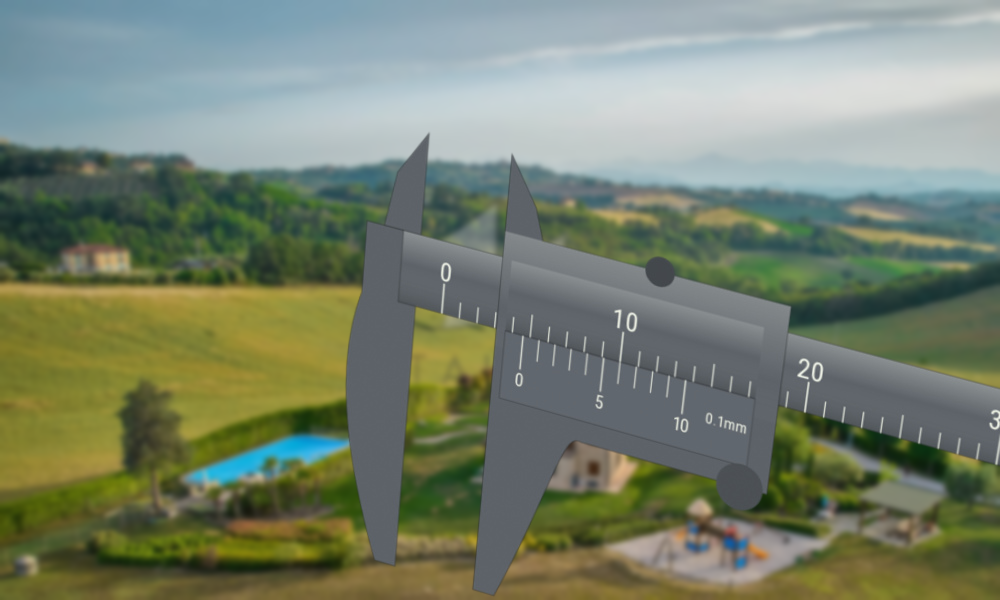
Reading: 4.6 mm
